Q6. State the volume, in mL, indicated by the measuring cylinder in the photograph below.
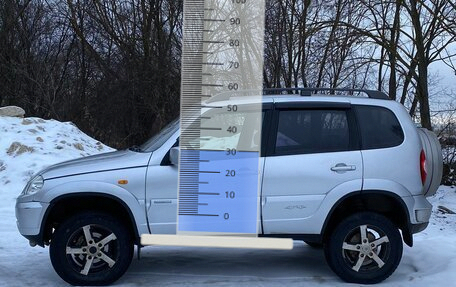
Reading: 30 mL
